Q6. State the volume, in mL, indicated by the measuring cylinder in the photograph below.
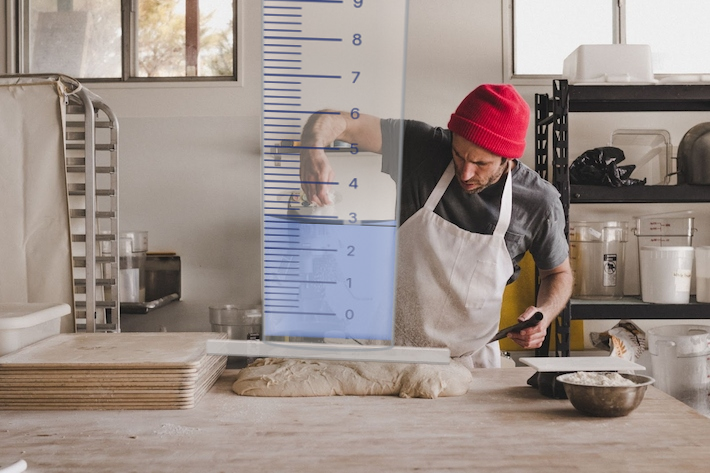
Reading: 2.8 mL
